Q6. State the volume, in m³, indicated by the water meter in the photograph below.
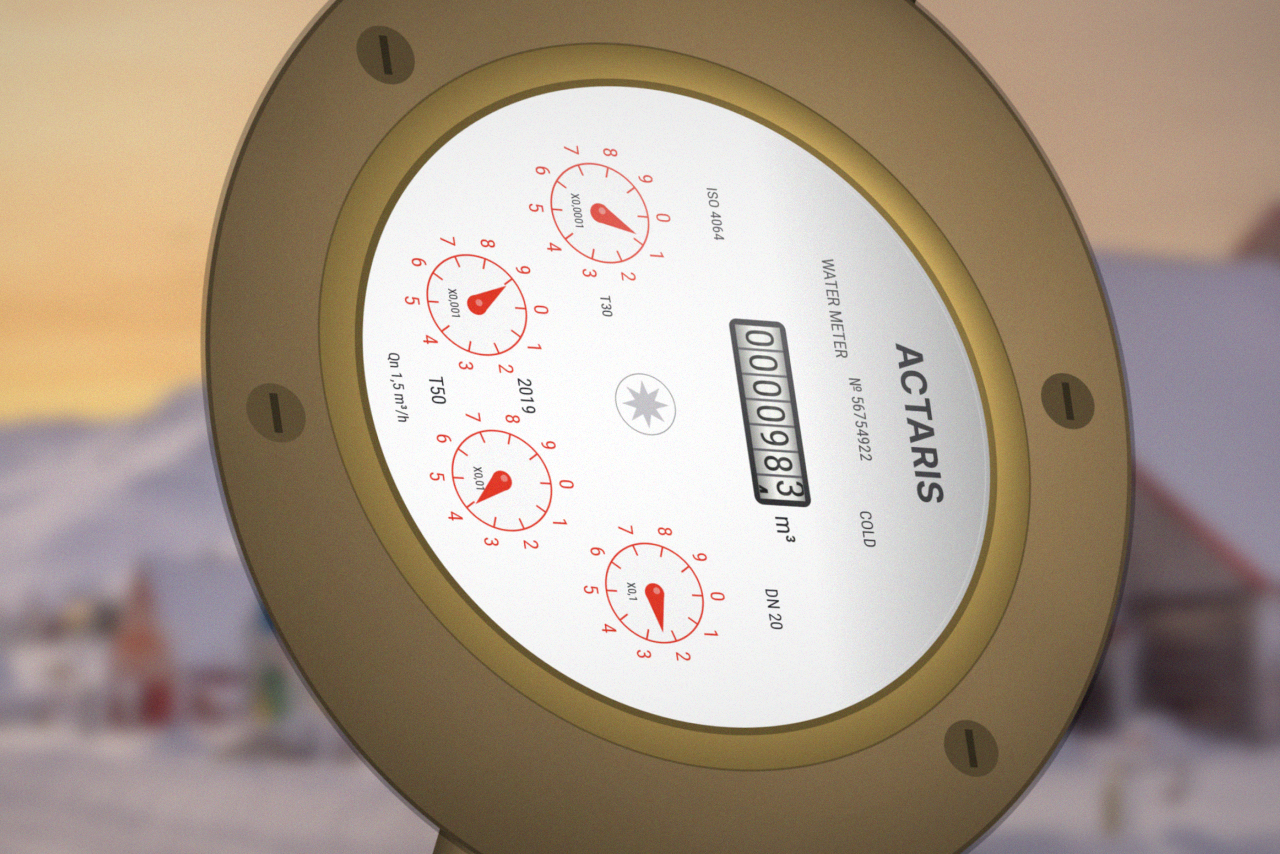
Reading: 983.2390 m³
